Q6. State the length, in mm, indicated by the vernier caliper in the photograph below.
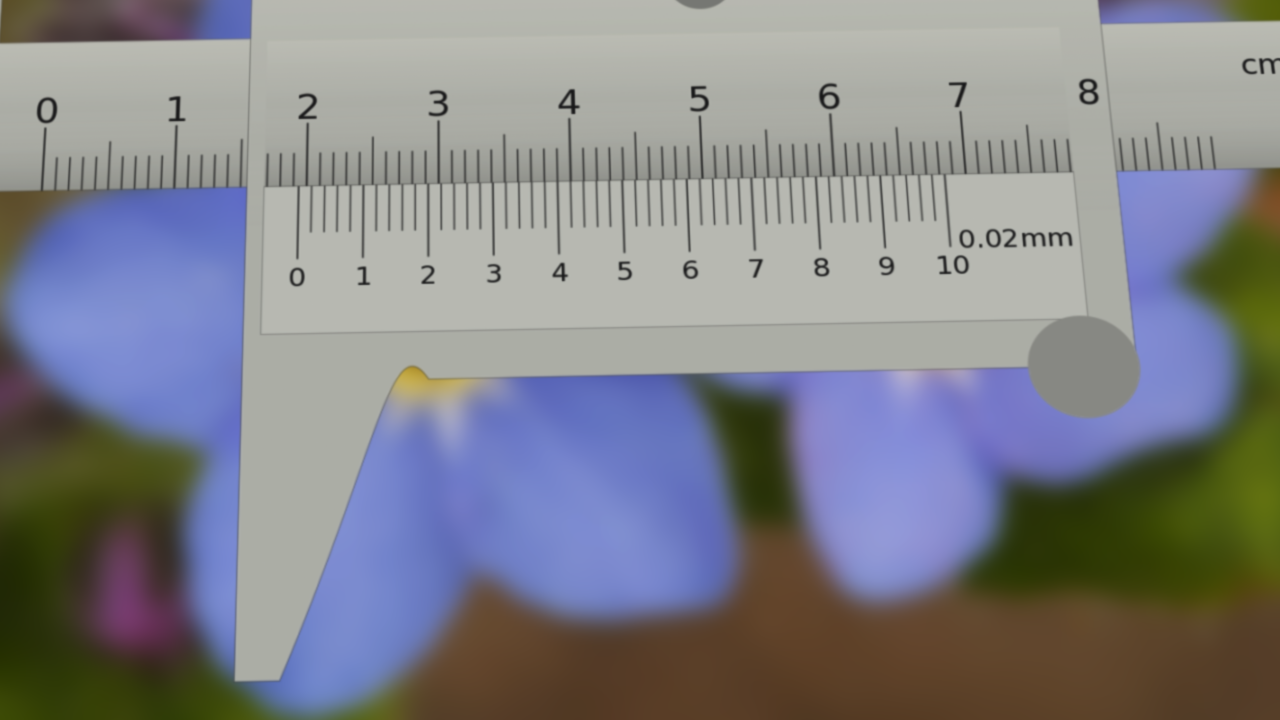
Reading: 19.4 mm
